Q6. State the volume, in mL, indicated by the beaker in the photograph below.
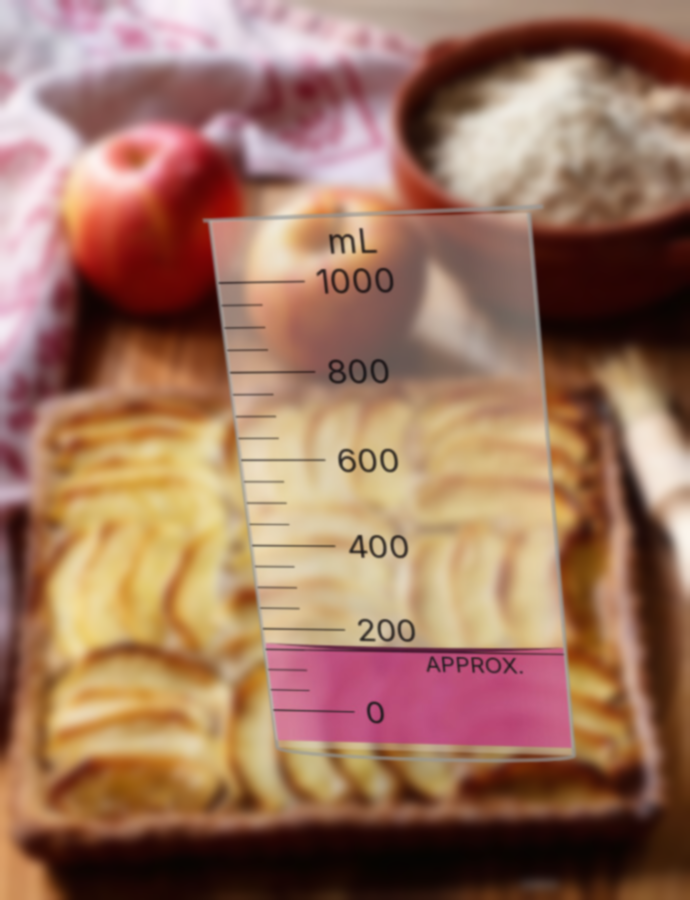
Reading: 150 mL
